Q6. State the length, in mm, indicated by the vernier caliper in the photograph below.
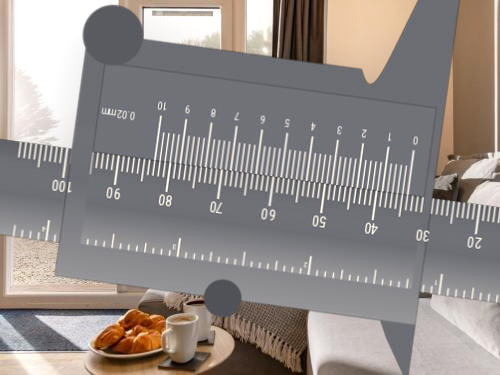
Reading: 34.0 mm
